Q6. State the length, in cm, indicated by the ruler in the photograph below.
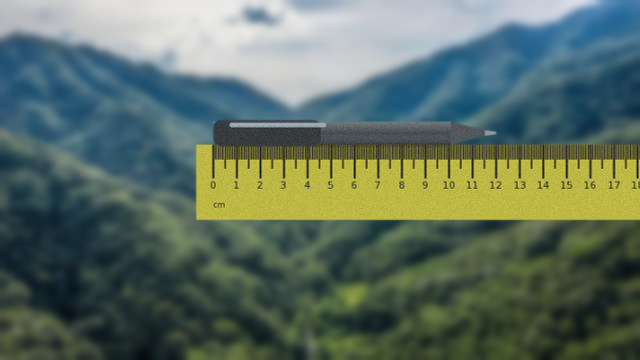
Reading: 12 cm
